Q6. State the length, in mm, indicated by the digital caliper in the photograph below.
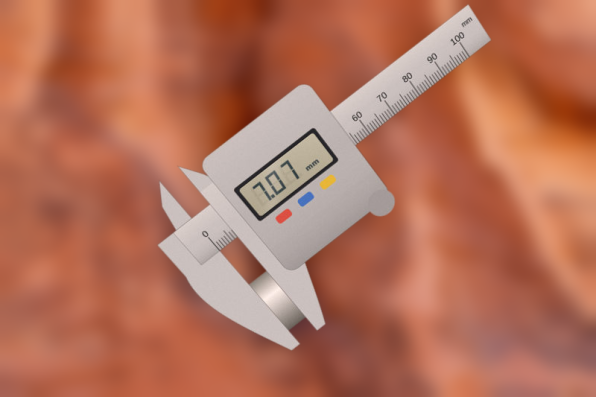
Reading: 7.07 mm
